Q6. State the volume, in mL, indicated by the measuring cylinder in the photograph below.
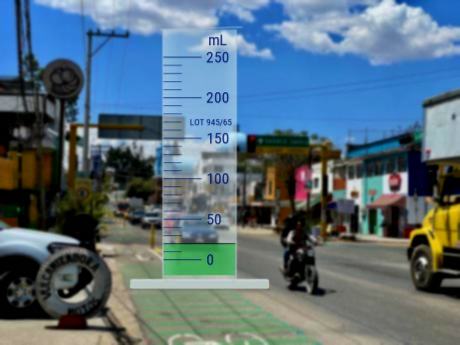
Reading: 20 mL
